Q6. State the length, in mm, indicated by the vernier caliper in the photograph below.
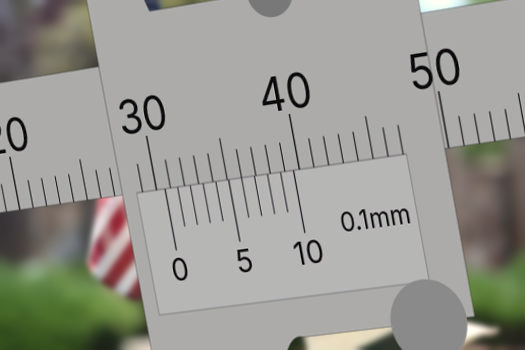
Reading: 30.6 mm
